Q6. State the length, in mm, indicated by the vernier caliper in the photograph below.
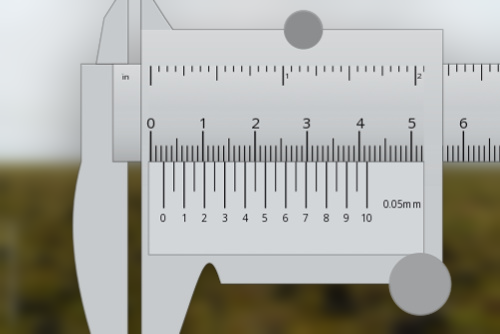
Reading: 2.5 mm
